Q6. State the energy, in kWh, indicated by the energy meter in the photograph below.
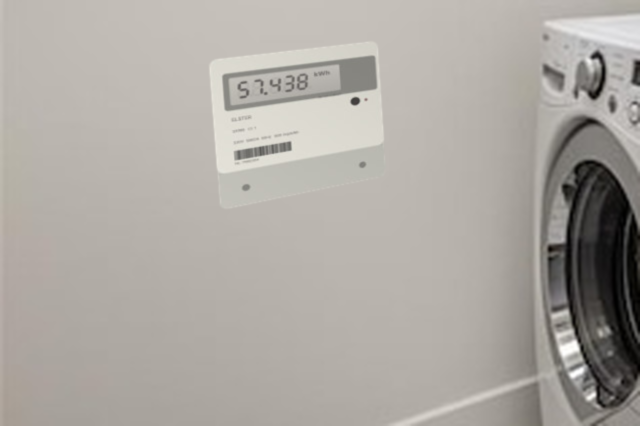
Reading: 57.438 kWh
